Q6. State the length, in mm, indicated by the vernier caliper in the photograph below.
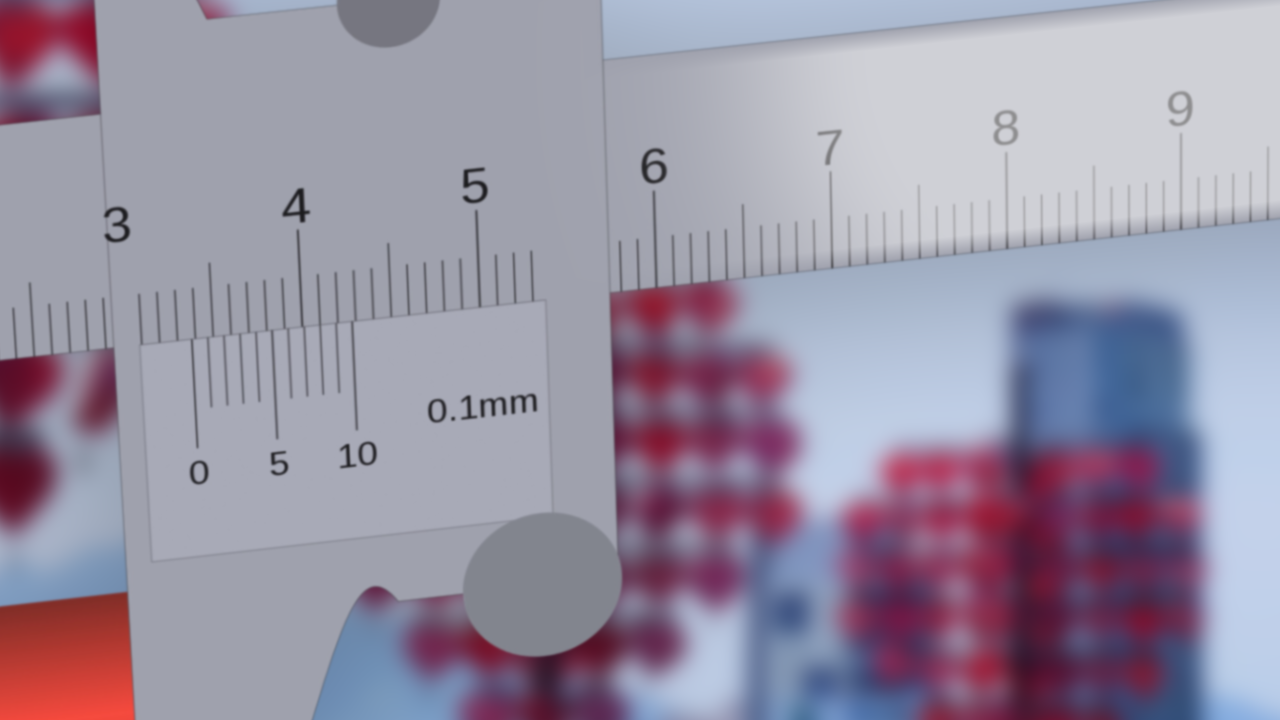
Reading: 33.8 mm
